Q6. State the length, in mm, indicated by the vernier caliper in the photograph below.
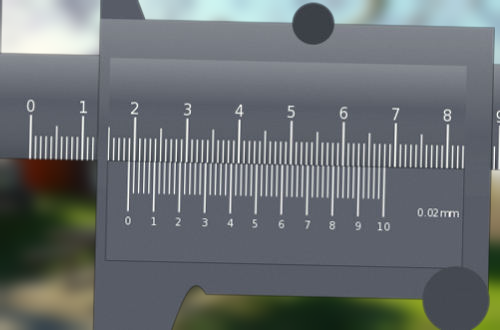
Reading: 19.0 mm
